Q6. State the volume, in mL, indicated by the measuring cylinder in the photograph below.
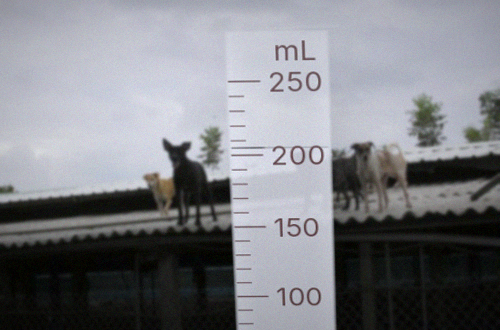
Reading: 205 mL
